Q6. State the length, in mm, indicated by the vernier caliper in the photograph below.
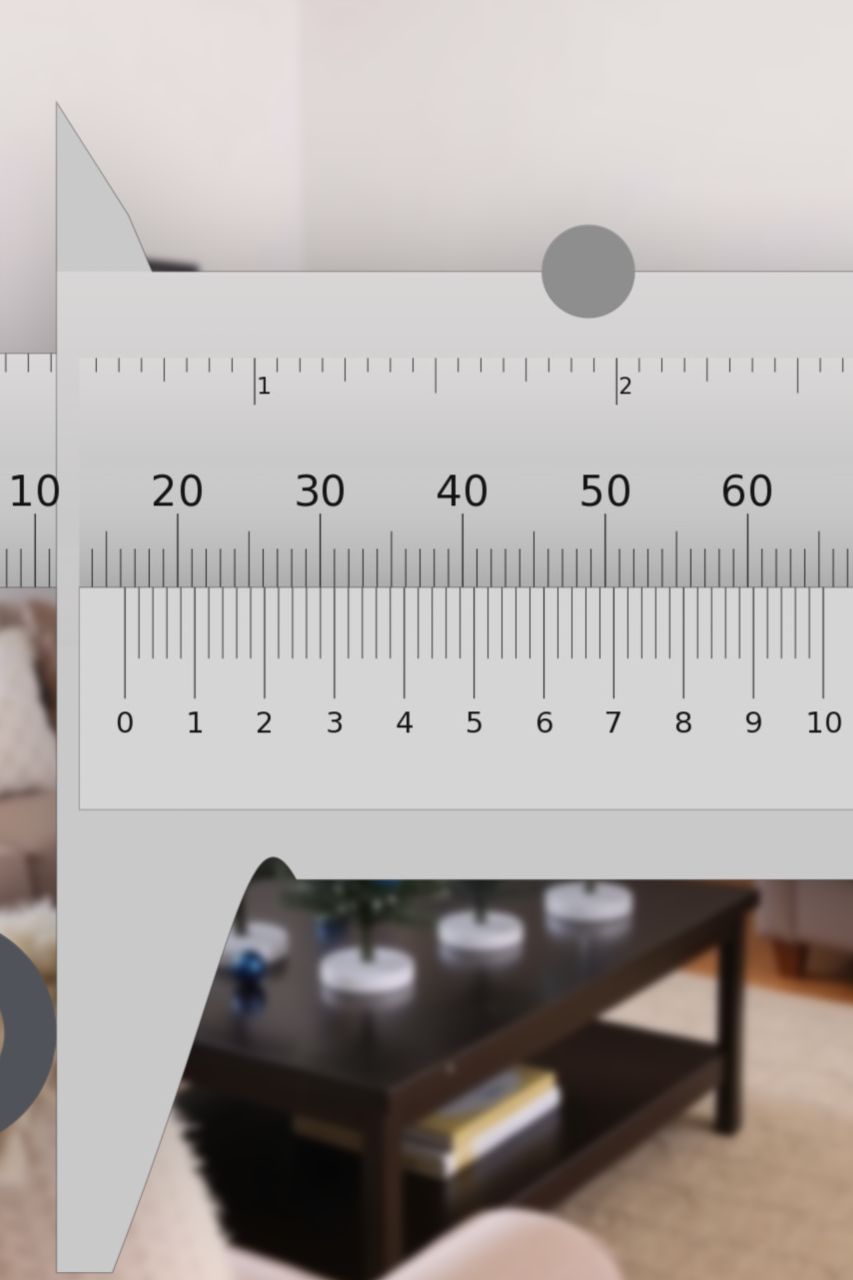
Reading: 16.3 mm
